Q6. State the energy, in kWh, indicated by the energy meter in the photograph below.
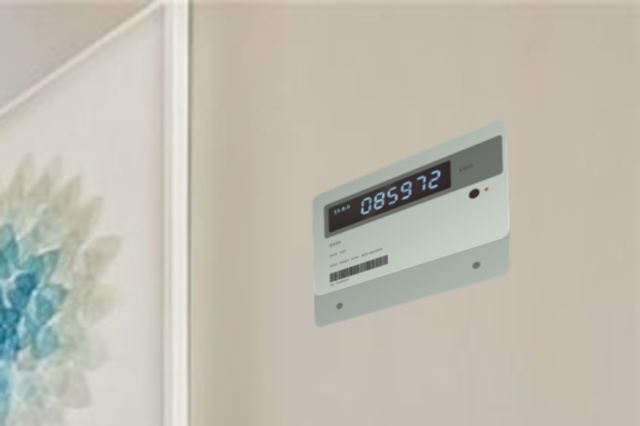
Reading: 85972 kWh
